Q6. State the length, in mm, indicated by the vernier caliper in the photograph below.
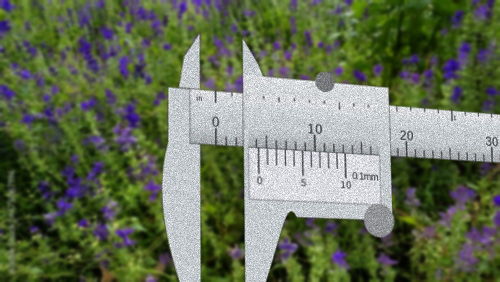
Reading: 4.2 mm
